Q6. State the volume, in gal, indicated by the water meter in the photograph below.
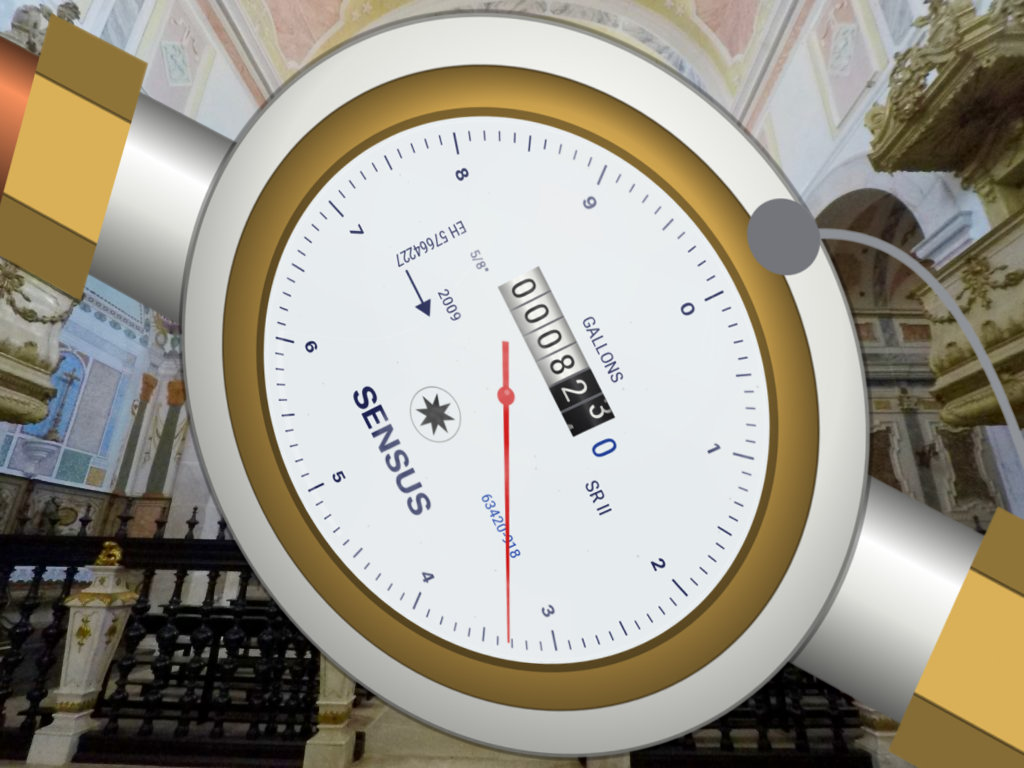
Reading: 8233.3 gal
